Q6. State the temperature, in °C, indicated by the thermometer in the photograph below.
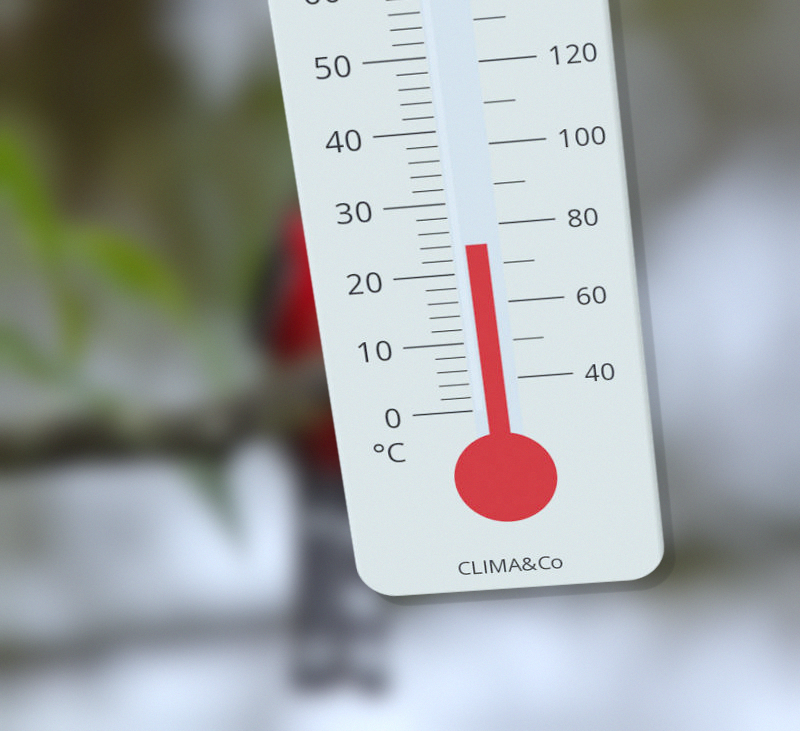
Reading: 24 °C
